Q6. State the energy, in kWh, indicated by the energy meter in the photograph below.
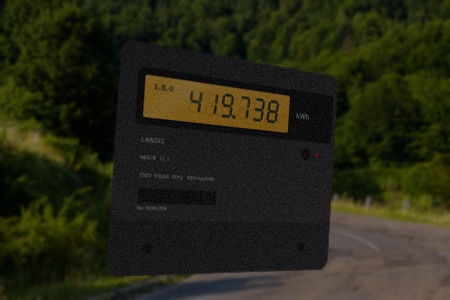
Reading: 419.738 kWh
